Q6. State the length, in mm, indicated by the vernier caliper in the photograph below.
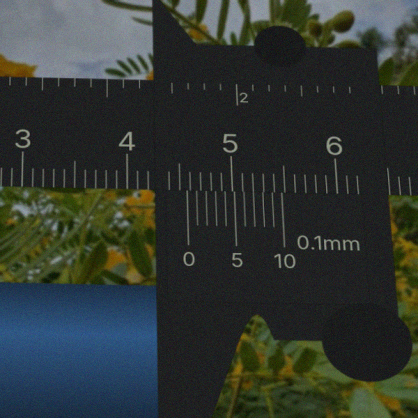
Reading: 45.7 mm
